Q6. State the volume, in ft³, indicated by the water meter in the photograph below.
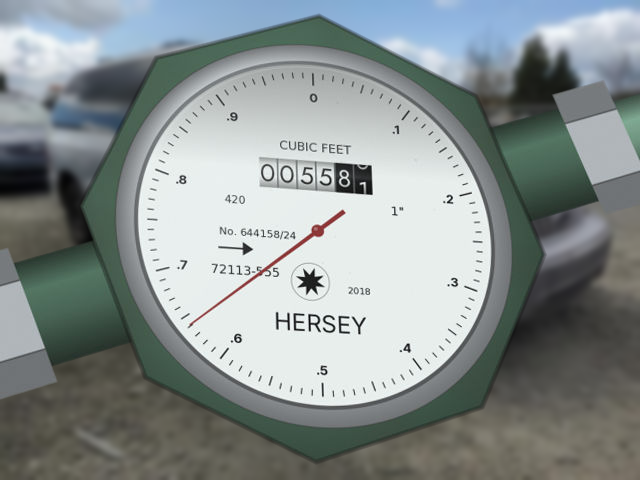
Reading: 5580.64 ft³
